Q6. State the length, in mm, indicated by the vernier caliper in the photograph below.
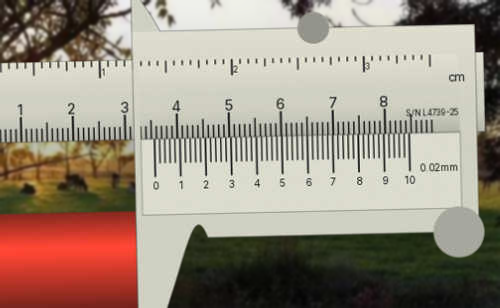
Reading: 35.6 mm
